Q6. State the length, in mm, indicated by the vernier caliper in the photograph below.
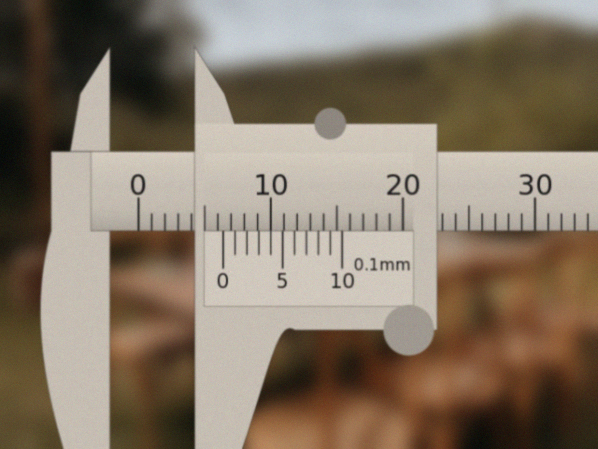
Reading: 6.4 mm
